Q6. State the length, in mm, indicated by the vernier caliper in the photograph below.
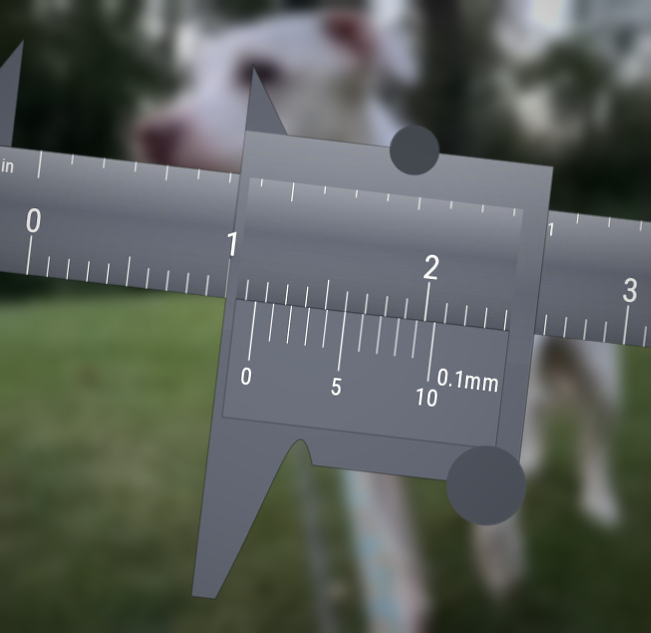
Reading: 11.5 mm
